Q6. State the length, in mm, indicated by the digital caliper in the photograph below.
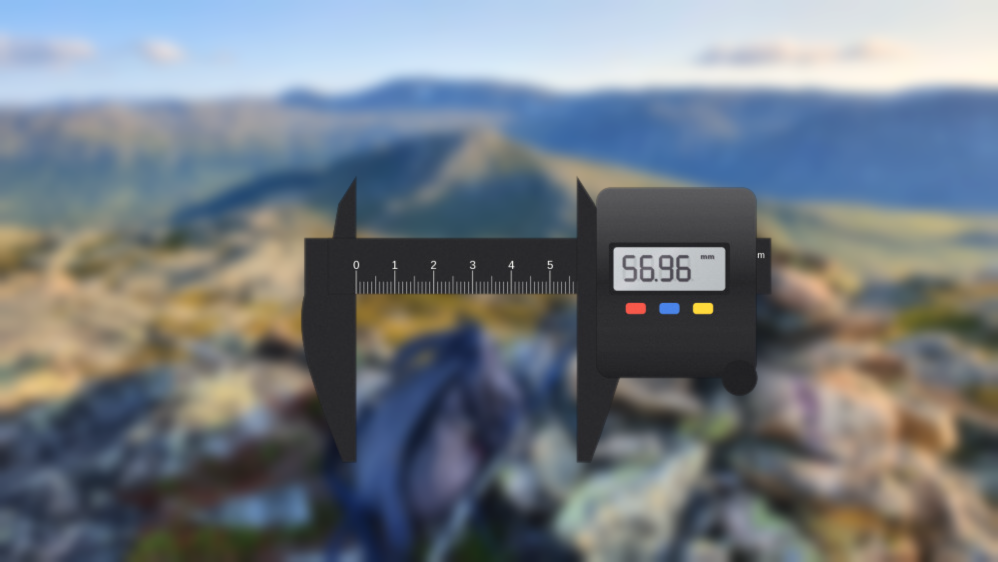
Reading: 56.96 mm
